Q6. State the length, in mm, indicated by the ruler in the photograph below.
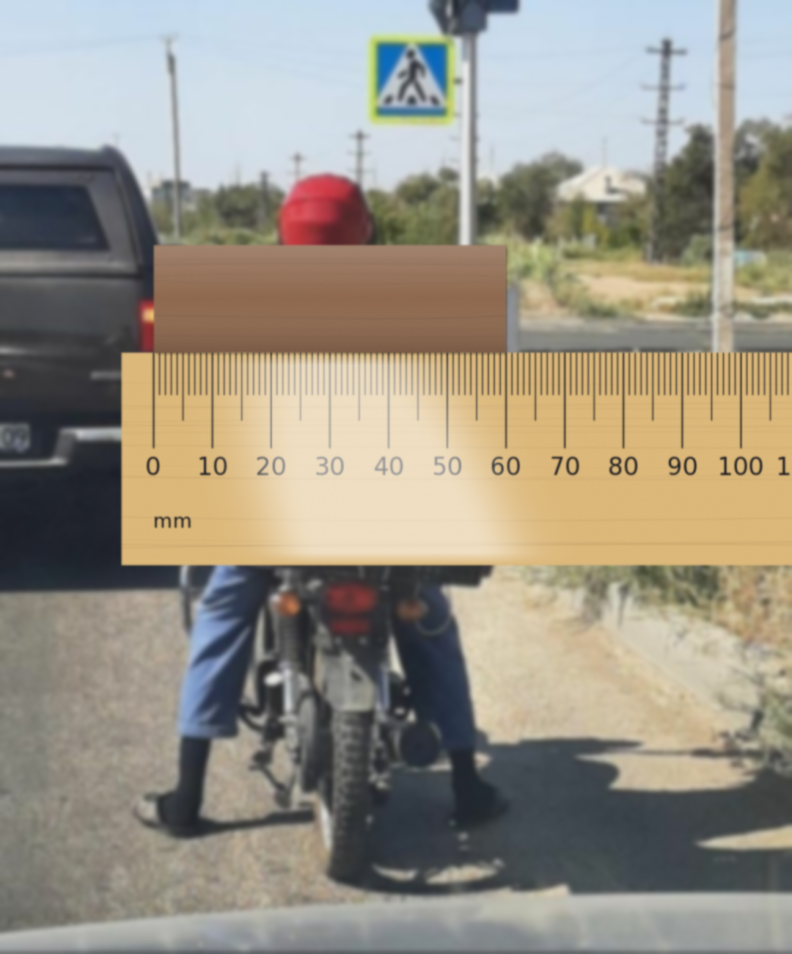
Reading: 60 mm
